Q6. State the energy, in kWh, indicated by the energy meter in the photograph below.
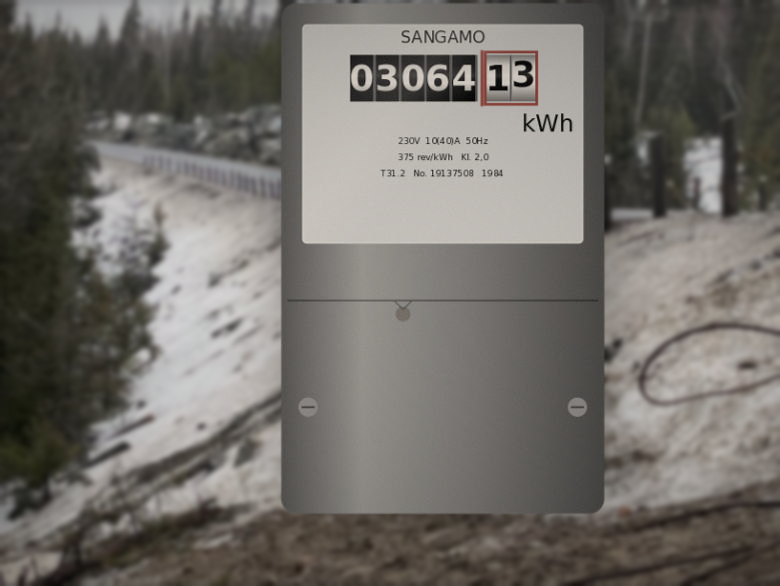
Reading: 3064.13 kWh
